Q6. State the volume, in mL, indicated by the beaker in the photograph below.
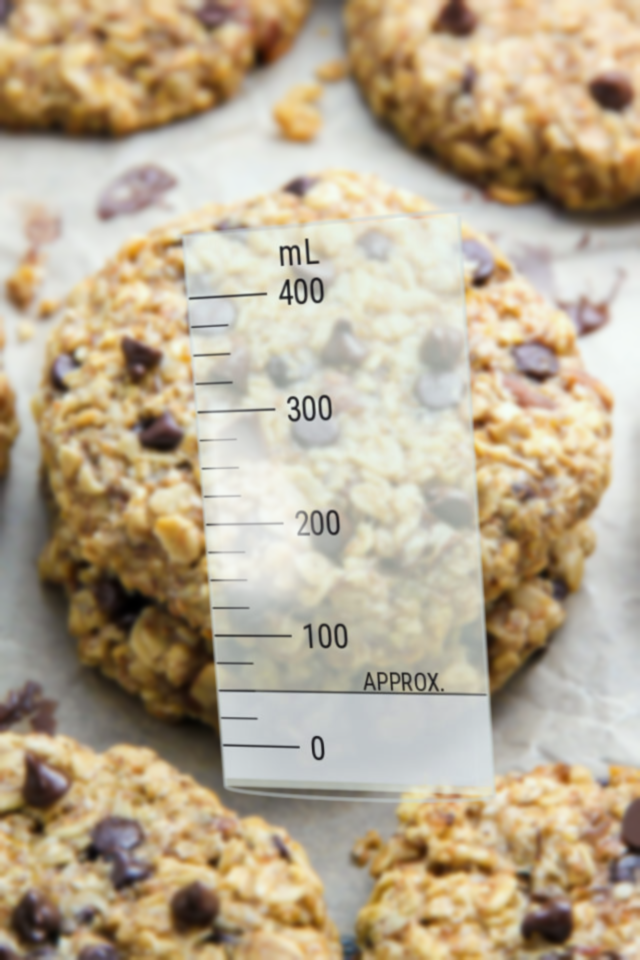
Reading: 50 mL
